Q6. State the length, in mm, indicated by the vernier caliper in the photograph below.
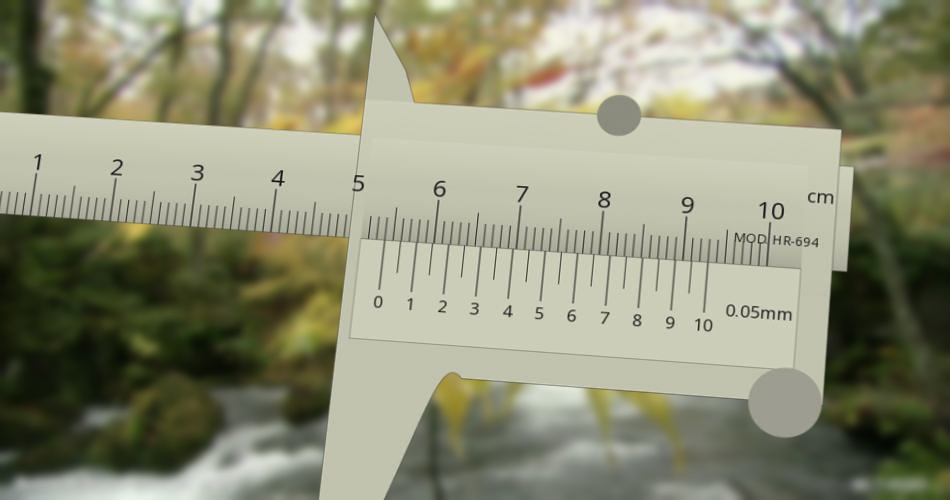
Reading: 54.0 mm
